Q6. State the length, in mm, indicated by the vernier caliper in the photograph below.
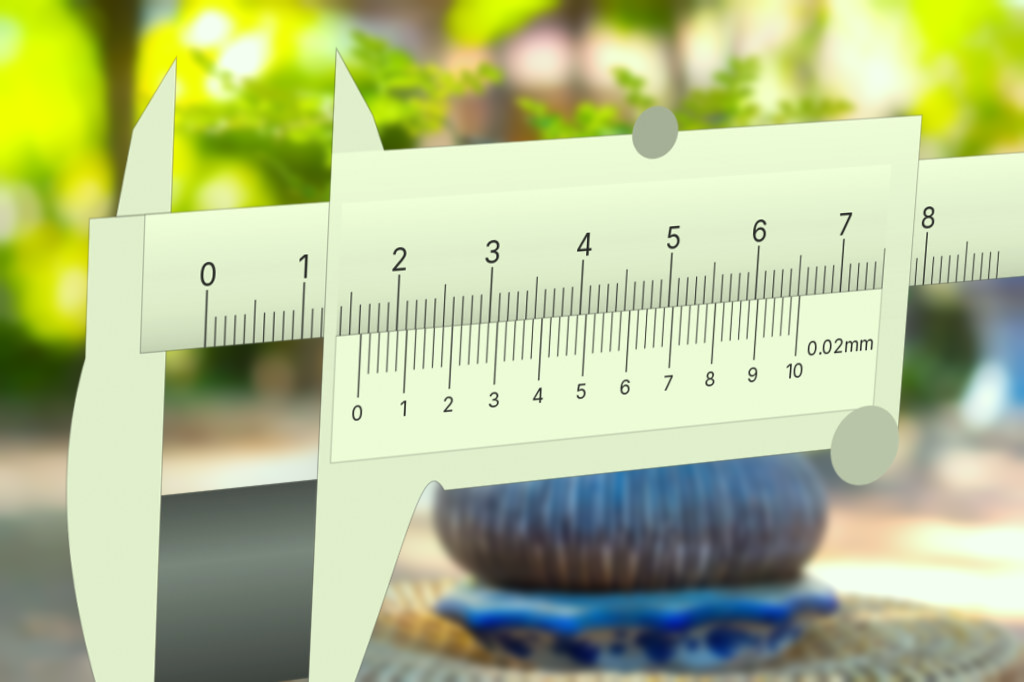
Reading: 16.2 mm
